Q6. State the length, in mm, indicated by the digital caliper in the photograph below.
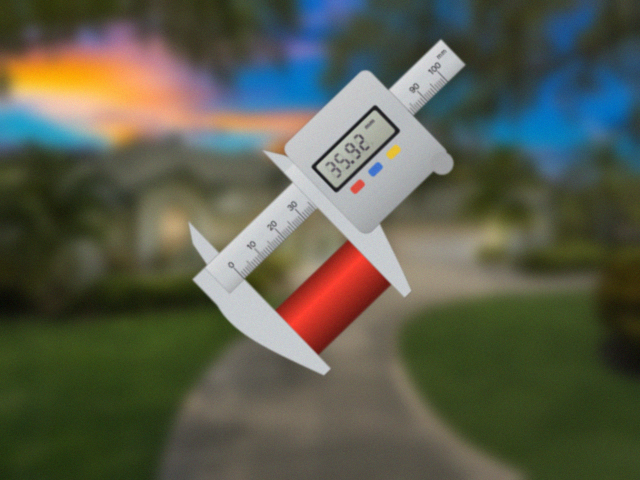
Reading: 35.92 mm
